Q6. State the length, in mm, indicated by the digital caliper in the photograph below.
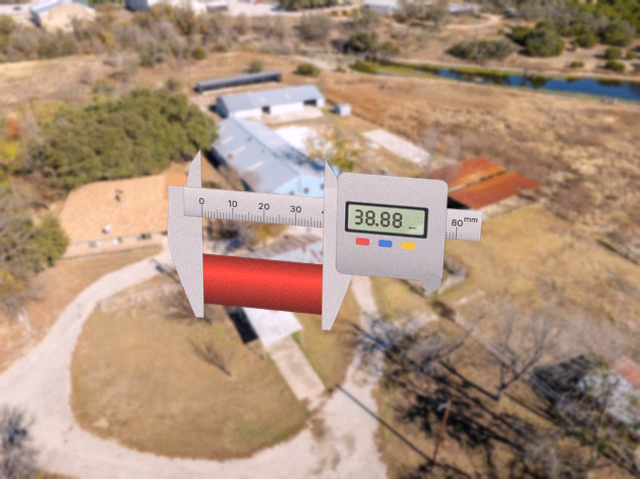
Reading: 38.88 mm
